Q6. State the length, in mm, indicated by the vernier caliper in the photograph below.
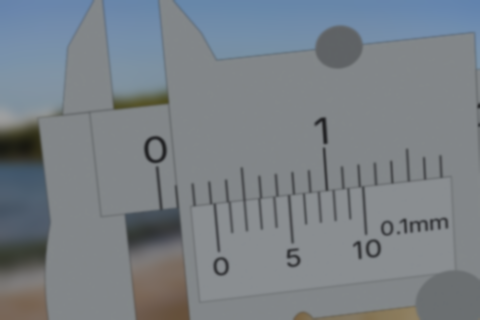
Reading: 3.2 mm
